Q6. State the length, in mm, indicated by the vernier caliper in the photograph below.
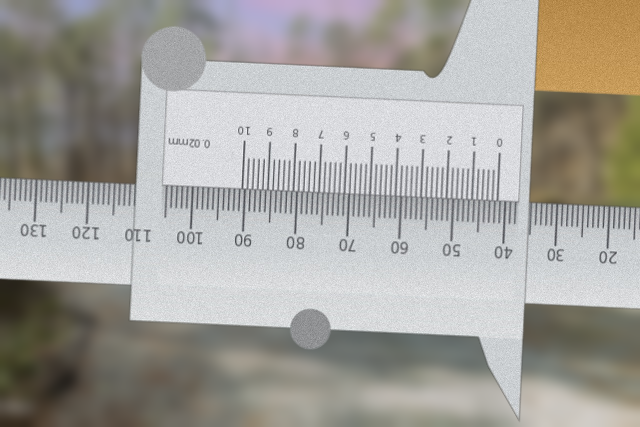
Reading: 41.5 mm
